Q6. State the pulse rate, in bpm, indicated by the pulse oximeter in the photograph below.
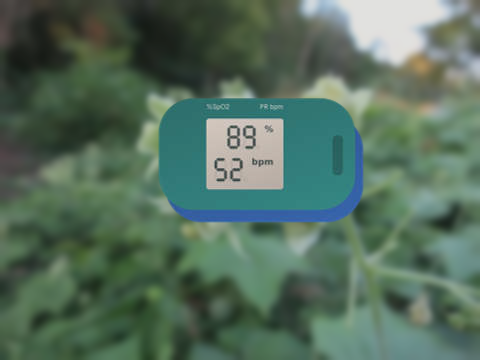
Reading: 52 bpm
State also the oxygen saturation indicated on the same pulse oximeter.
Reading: 89 %
